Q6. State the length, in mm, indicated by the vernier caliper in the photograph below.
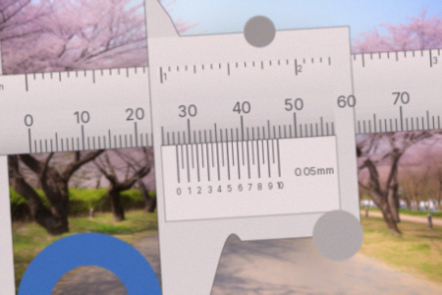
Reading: 27.5 mm
